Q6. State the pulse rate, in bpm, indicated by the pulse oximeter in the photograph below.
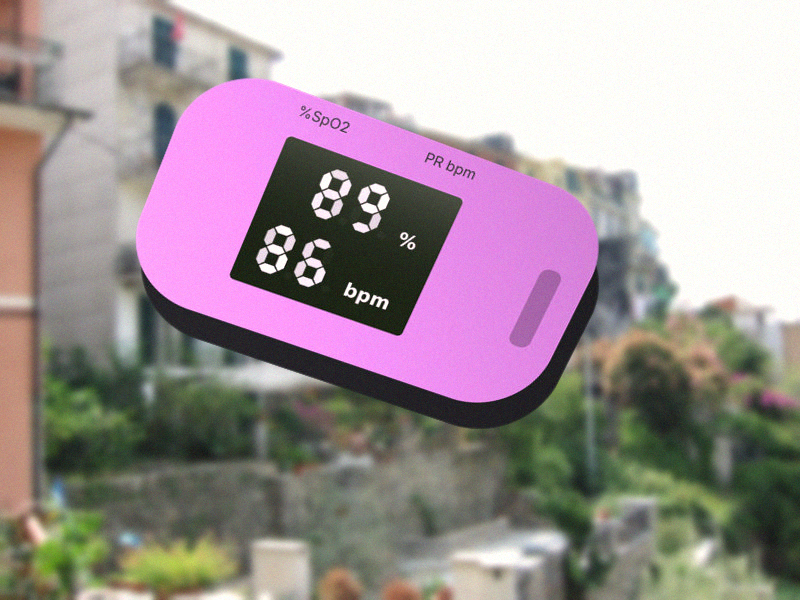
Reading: 86 bpm
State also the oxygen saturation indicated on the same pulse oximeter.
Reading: 89 %
